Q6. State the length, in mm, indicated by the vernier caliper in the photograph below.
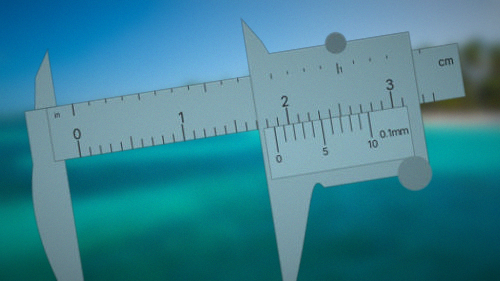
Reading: 18.6 mm
